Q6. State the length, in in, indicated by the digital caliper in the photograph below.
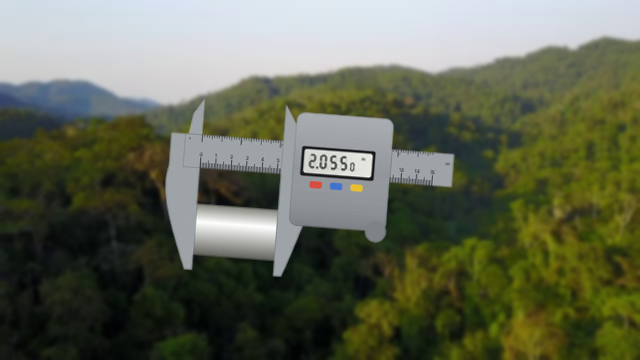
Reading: 2.0550 in
